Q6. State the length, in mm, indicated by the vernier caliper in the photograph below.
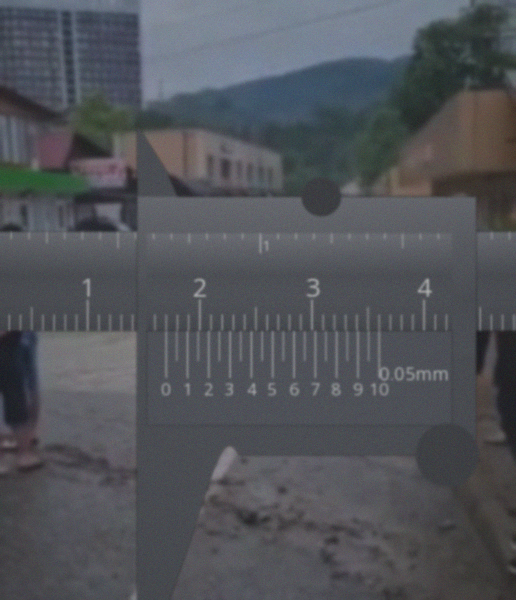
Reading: 17.0 mm
